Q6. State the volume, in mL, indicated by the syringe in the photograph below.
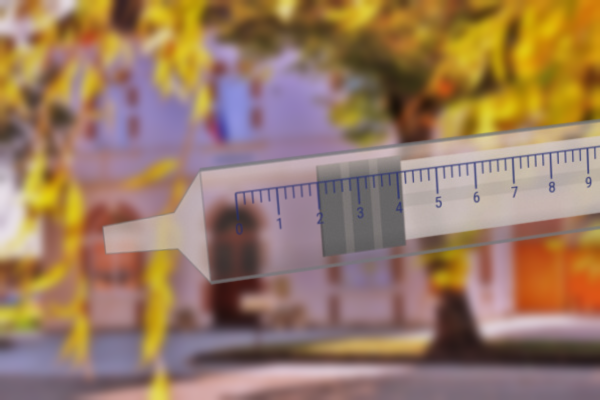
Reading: 2 mL
